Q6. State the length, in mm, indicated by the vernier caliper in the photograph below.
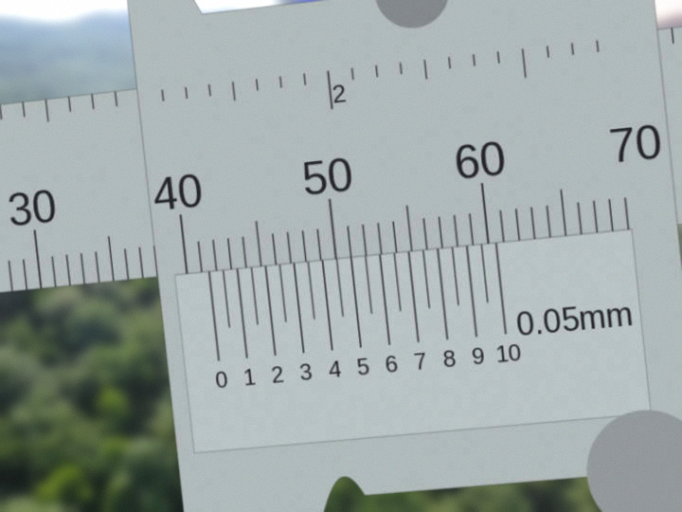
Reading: 41.5 mm
